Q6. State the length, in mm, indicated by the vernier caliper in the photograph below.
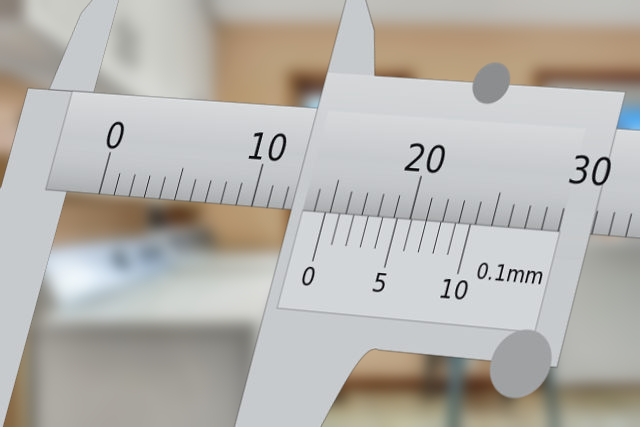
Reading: 14.7 mm
